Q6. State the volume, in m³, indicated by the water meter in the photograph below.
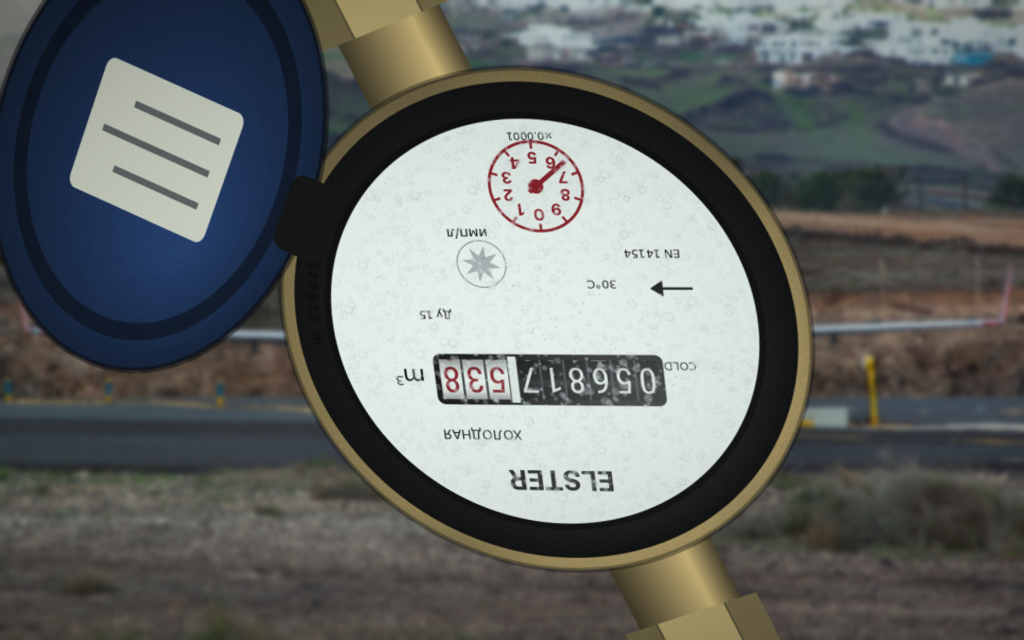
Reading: 56817.5386 m³
